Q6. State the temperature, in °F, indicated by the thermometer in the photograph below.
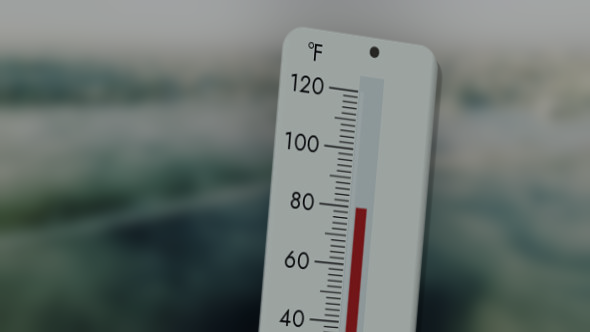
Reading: 80 °F
